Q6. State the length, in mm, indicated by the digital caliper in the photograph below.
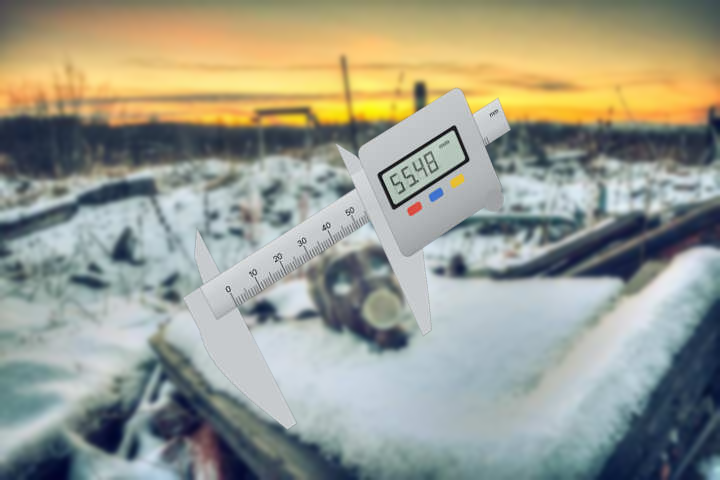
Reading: 55.48 mm
